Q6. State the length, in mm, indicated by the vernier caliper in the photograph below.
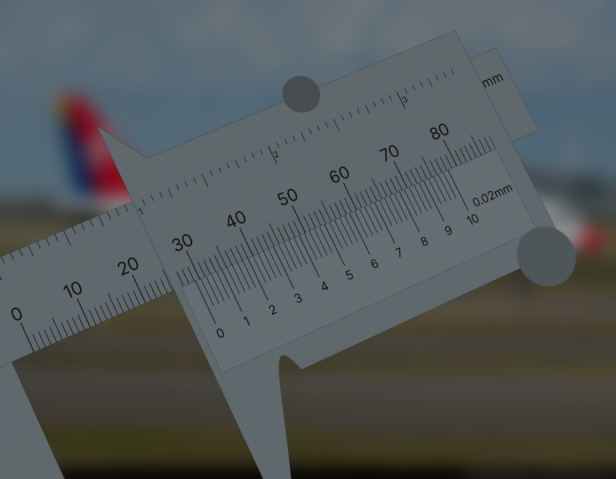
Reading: 29.2 mm
